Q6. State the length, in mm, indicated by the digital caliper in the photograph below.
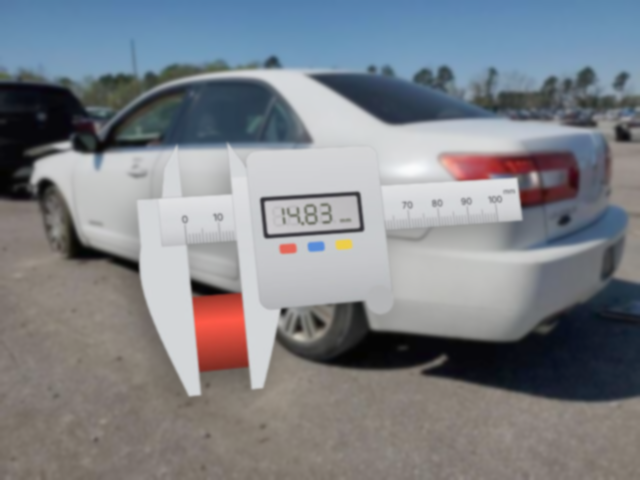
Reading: 14.83 mm
